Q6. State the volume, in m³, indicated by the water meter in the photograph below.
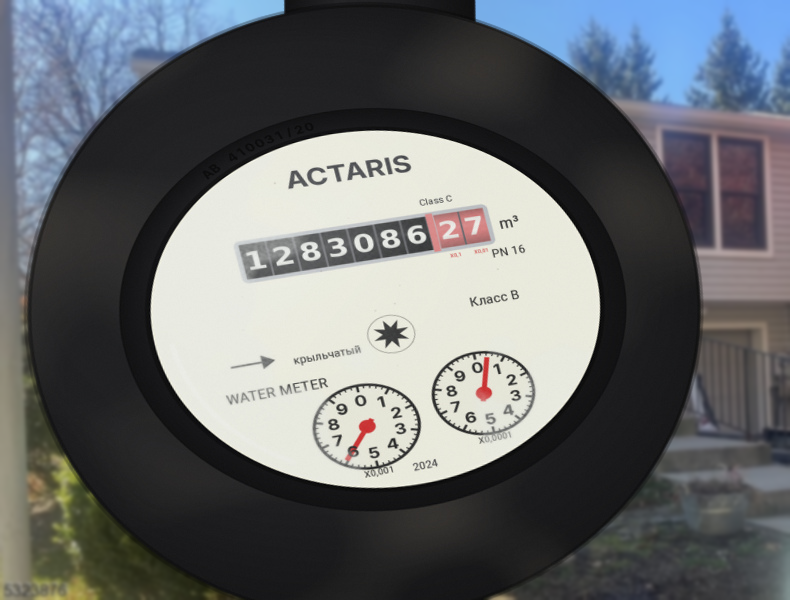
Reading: 1283086.2760 m³
